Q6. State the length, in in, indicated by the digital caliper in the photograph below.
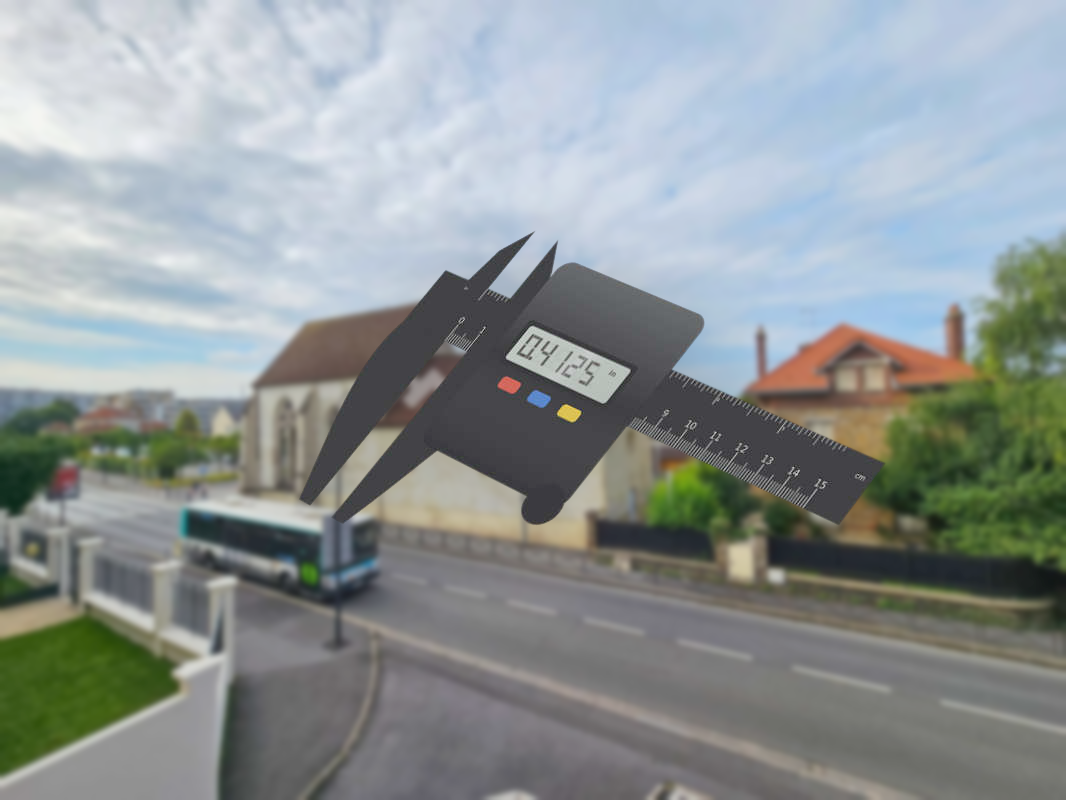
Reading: 0.4125 in
